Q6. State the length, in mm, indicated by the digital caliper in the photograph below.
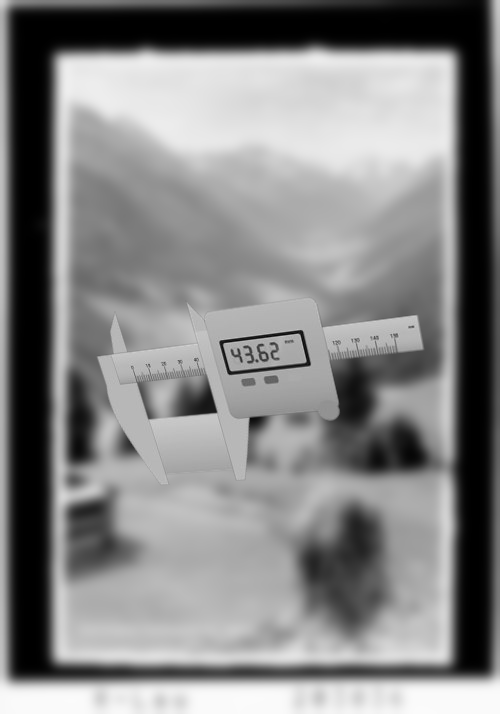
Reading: 43.62 mm
